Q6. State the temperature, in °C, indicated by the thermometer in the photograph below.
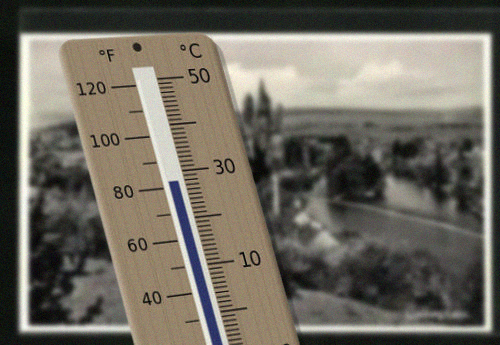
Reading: 28 °C
